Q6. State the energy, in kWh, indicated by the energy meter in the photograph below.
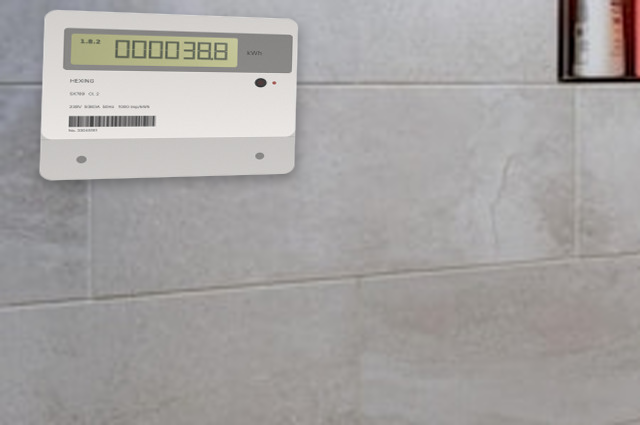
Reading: 38.8 kWh
